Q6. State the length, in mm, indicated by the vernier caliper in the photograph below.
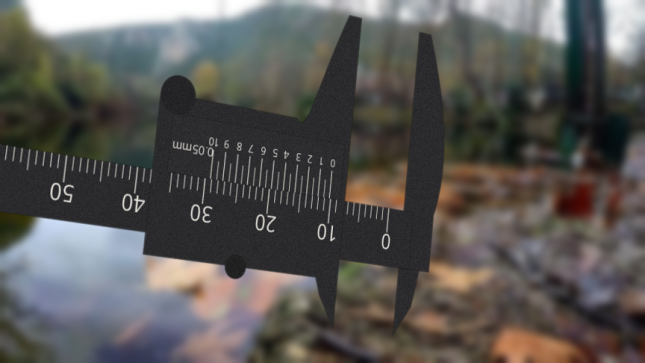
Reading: 10.2 mm
